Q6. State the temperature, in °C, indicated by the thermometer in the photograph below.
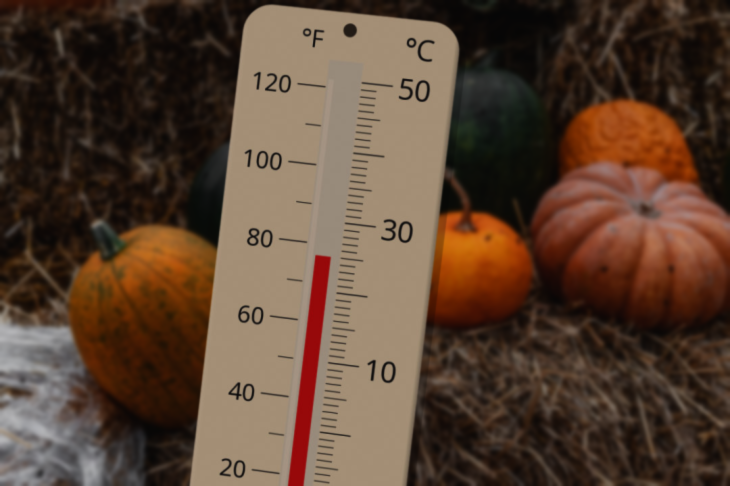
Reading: 25 °C
